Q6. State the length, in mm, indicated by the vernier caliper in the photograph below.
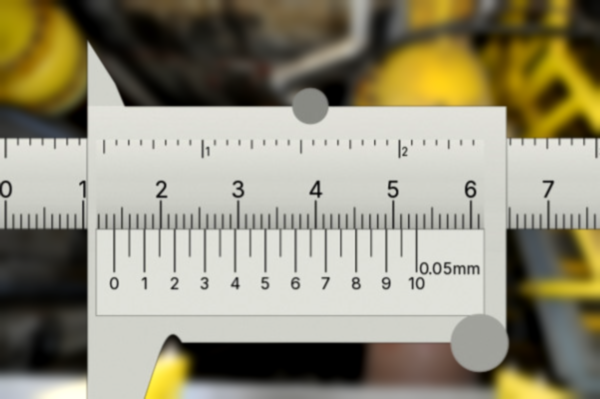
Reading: 14.0 mm
